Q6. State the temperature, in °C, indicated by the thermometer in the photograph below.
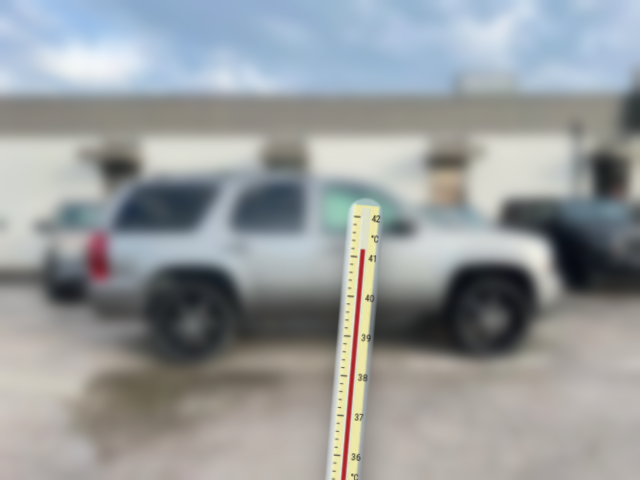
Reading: 41.2 °C
